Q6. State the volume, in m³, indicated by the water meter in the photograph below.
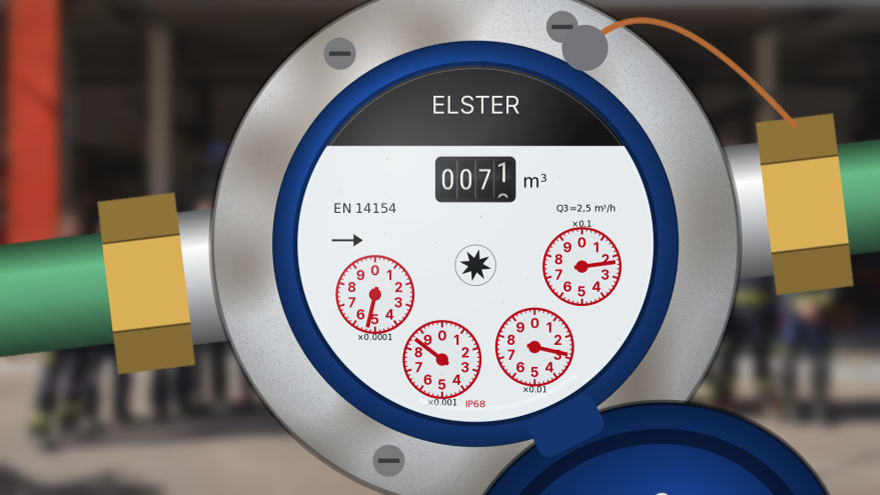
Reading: 71.2285 m³
